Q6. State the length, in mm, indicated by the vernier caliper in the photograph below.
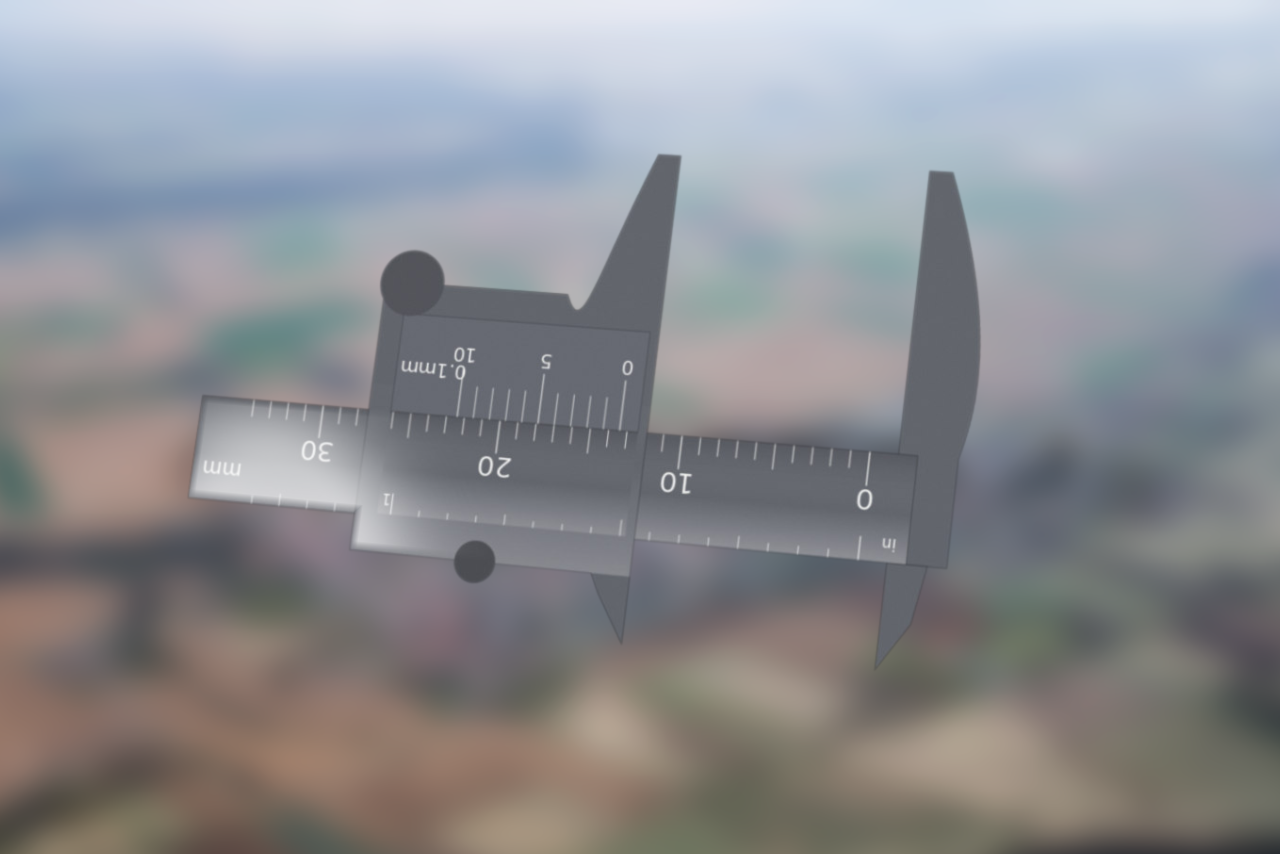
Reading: 13.4 mm
